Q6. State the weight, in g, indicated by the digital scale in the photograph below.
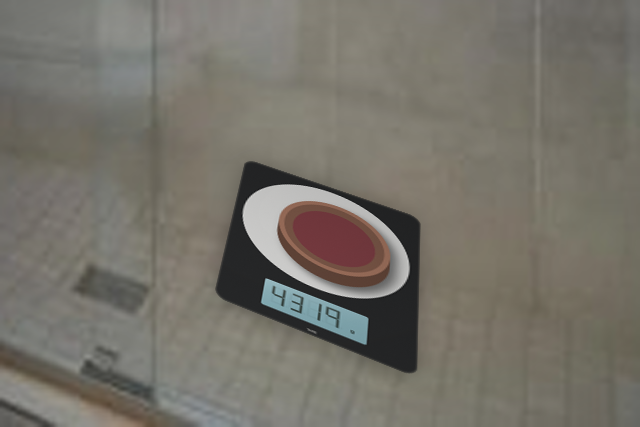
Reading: 4319 g
